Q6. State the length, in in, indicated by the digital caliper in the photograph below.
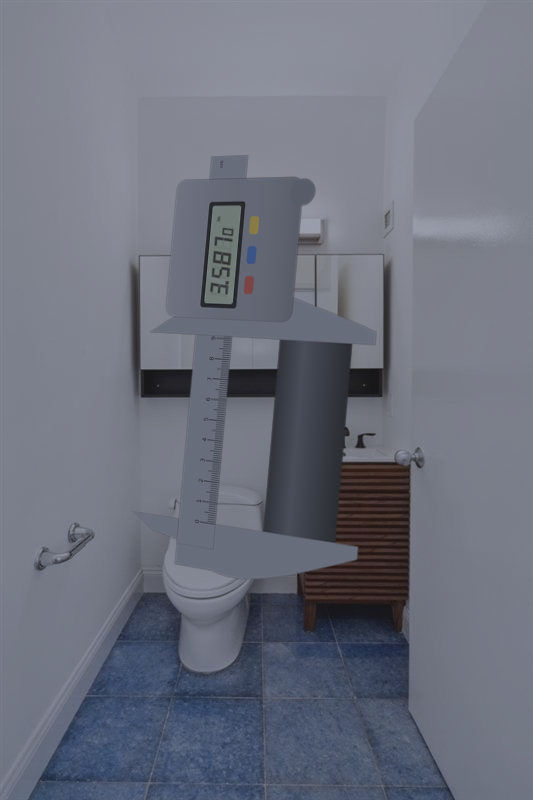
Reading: 3.5870 in
